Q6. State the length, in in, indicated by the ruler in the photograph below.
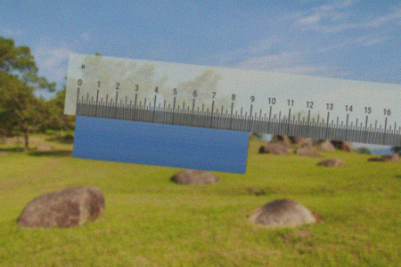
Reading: 9 in
